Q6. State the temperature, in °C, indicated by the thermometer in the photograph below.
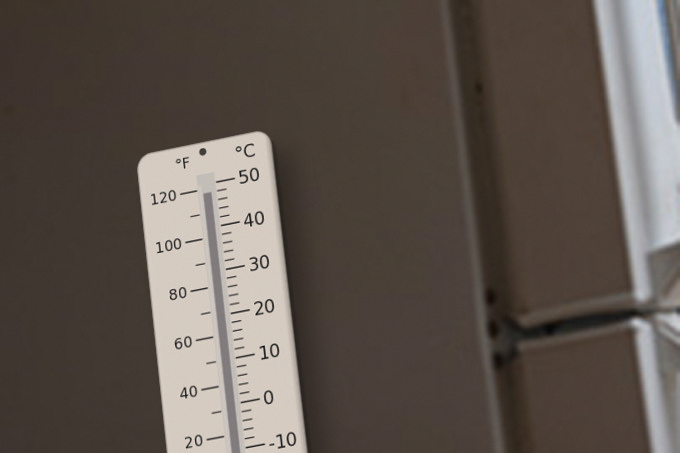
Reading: 48 °C
